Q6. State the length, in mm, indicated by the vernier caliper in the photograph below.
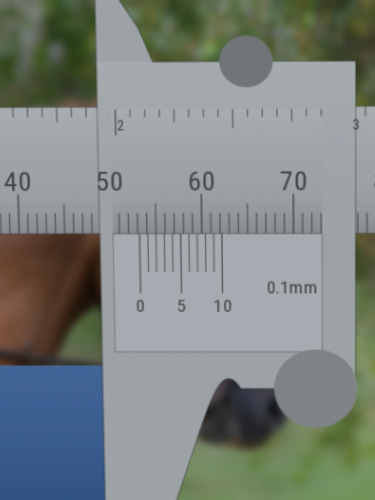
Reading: 53.2 mm
